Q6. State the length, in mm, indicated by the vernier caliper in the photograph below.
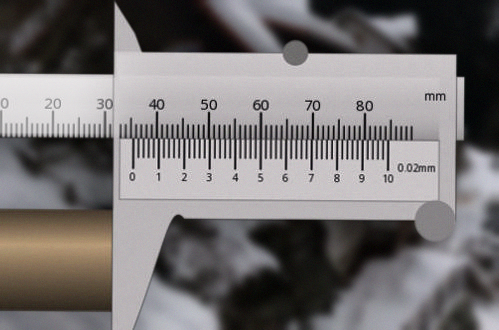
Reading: 35.5 mm
